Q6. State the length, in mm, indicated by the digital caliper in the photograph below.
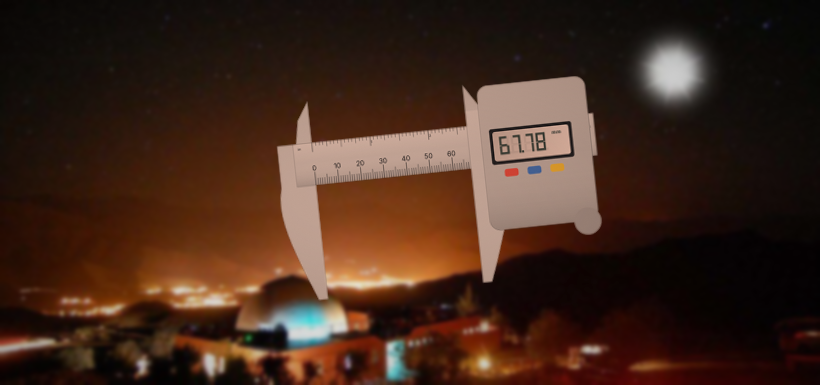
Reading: 67.78 mm
